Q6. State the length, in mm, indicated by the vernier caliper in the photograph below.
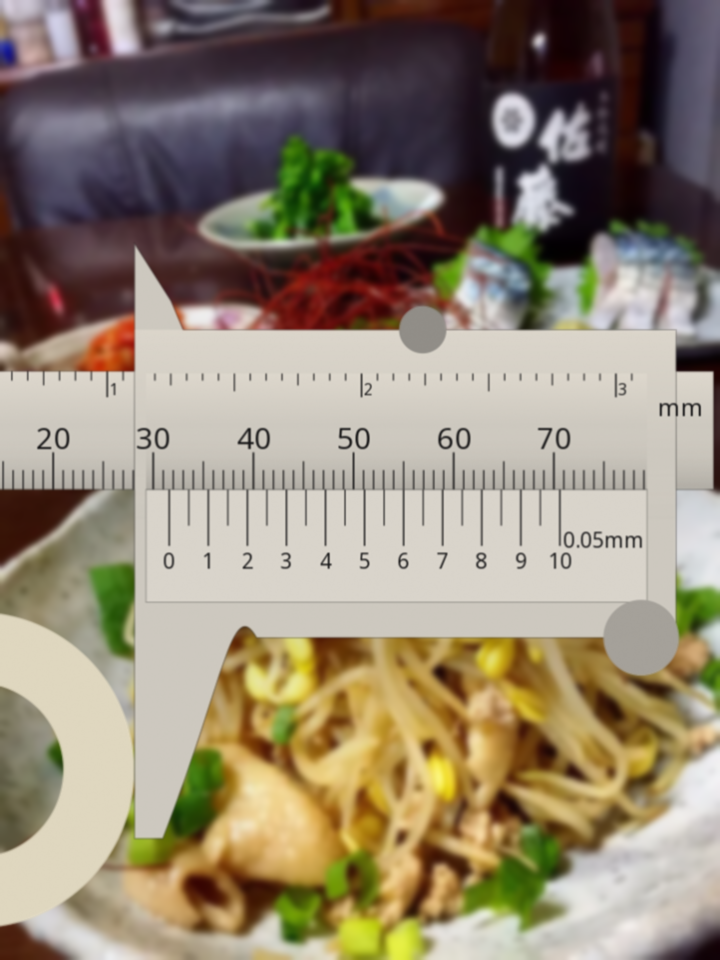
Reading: 31.6 mm
